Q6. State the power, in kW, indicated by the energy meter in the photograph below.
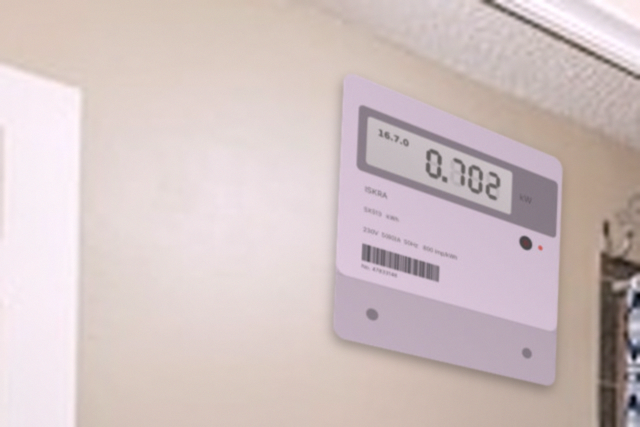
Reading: 0.702 kW
